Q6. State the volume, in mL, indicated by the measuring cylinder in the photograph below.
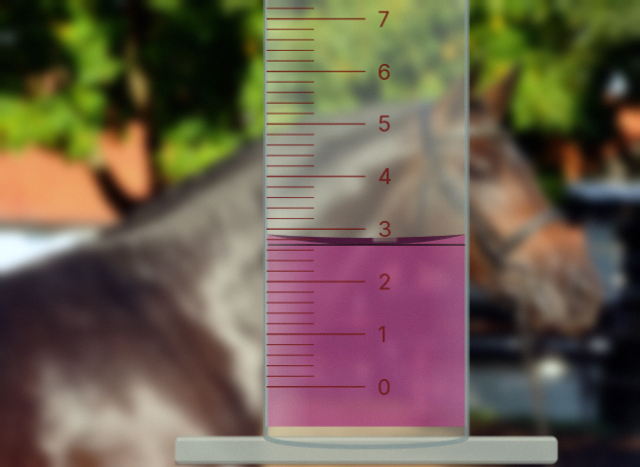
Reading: 2.7 mL
